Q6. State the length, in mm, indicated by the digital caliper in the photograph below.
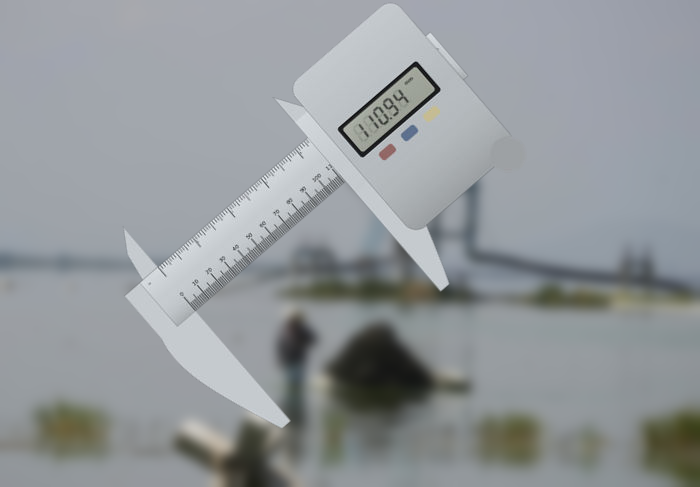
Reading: 110.94 mm
